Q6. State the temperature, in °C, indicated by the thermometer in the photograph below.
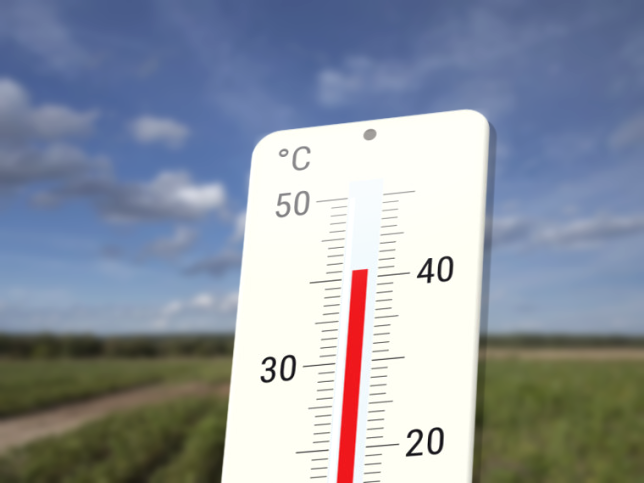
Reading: 41 °C
